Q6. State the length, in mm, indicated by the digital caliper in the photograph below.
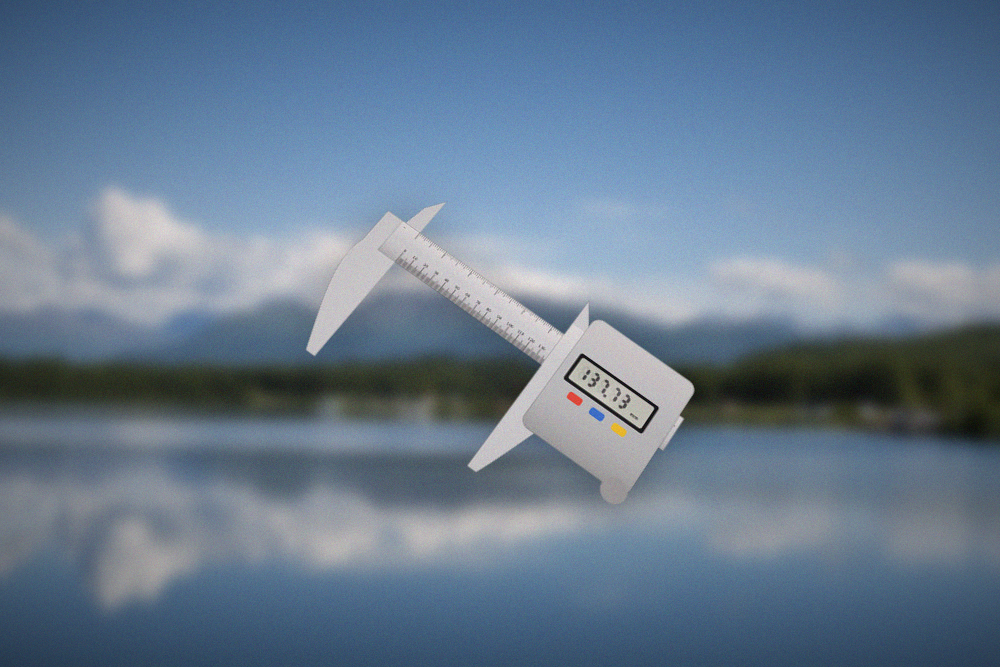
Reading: 137.73 mm
